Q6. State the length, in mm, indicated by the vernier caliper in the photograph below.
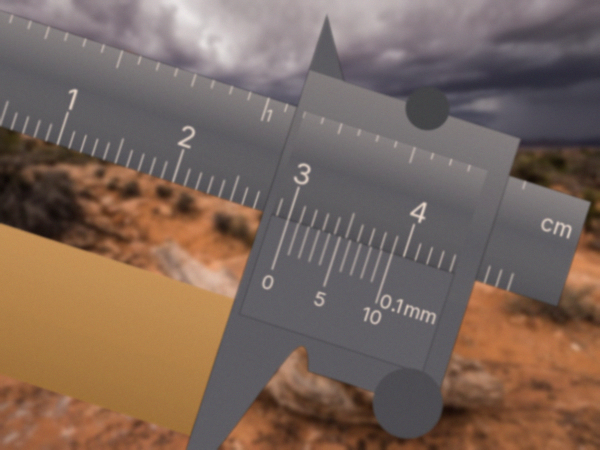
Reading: 30.0 mm
